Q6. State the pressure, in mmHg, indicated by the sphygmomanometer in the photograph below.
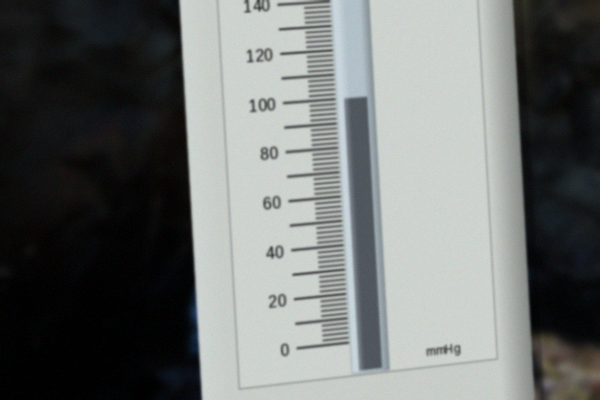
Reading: 100 mmHg
